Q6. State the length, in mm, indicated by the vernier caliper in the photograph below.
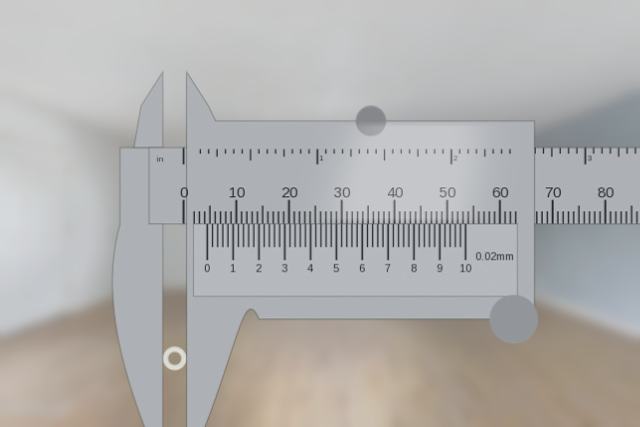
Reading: 4.5 mm
